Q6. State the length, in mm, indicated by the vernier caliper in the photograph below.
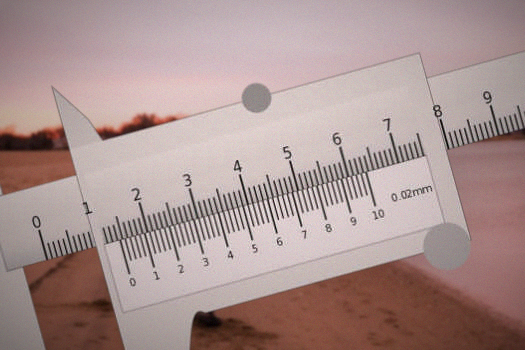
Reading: 14.5 mm
